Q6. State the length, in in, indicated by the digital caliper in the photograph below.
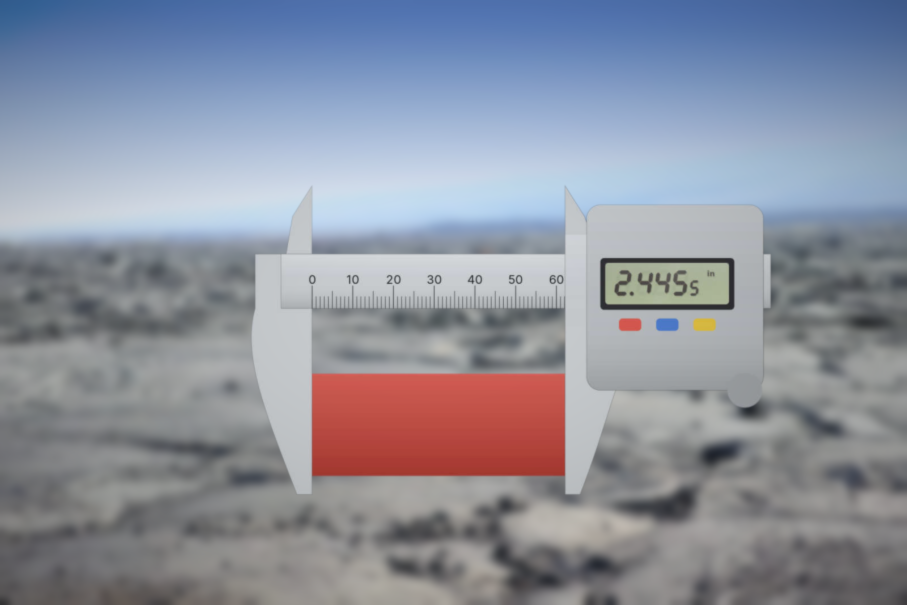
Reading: 2.4455 in
